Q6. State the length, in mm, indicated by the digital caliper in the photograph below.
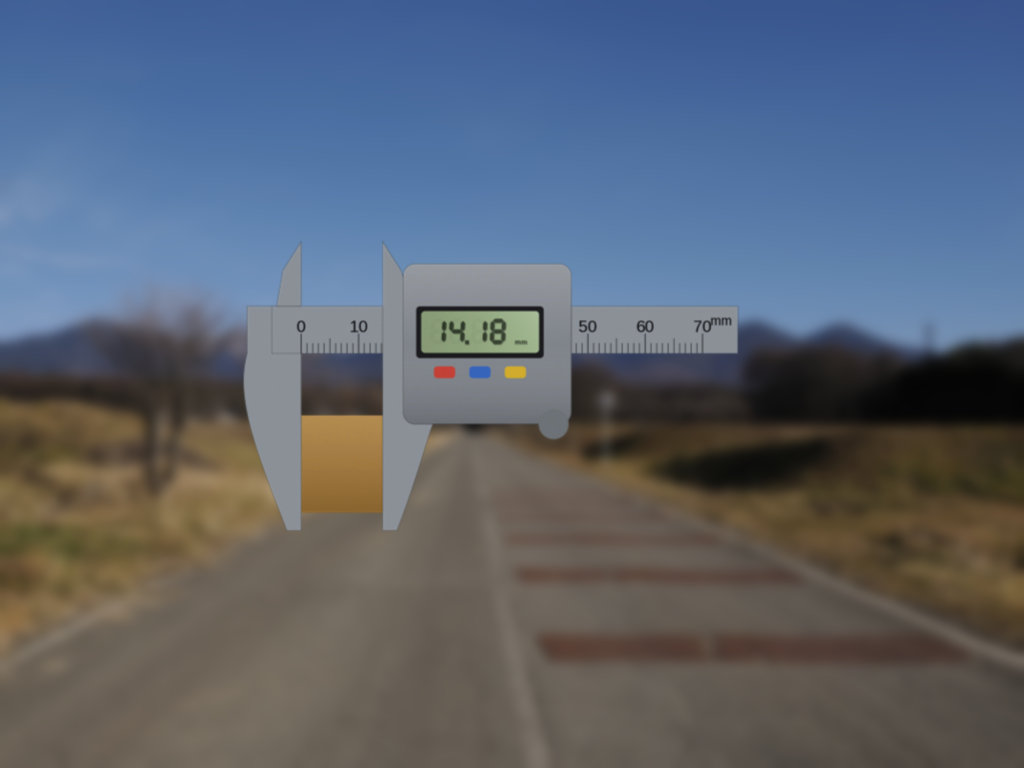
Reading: 14.18 mm
